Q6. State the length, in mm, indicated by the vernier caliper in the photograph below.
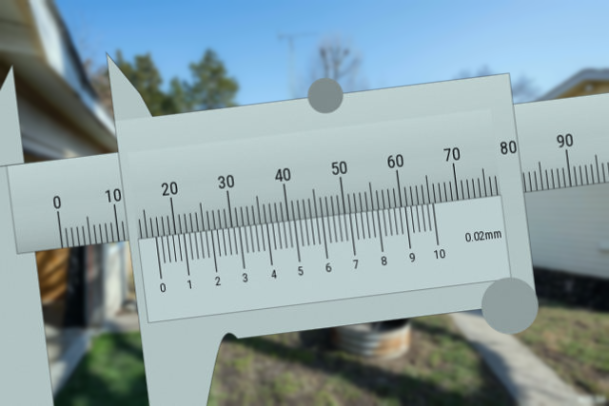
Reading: 16.6 mm
